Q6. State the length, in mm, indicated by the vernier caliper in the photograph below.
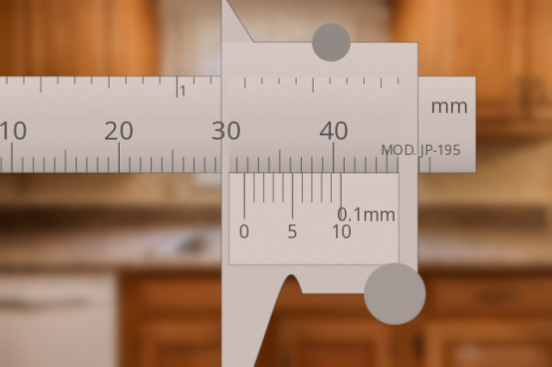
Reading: 31.7 mm
